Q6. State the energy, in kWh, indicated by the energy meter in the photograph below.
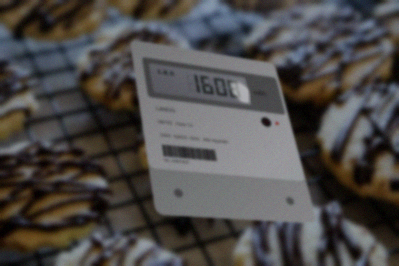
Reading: 1608 kWh
